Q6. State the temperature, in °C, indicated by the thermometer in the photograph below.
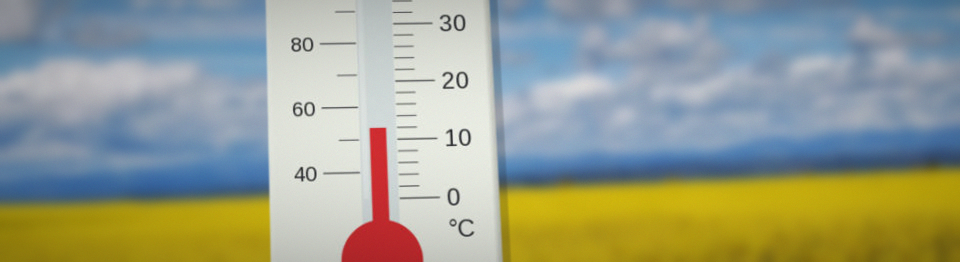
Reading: 12 °C
